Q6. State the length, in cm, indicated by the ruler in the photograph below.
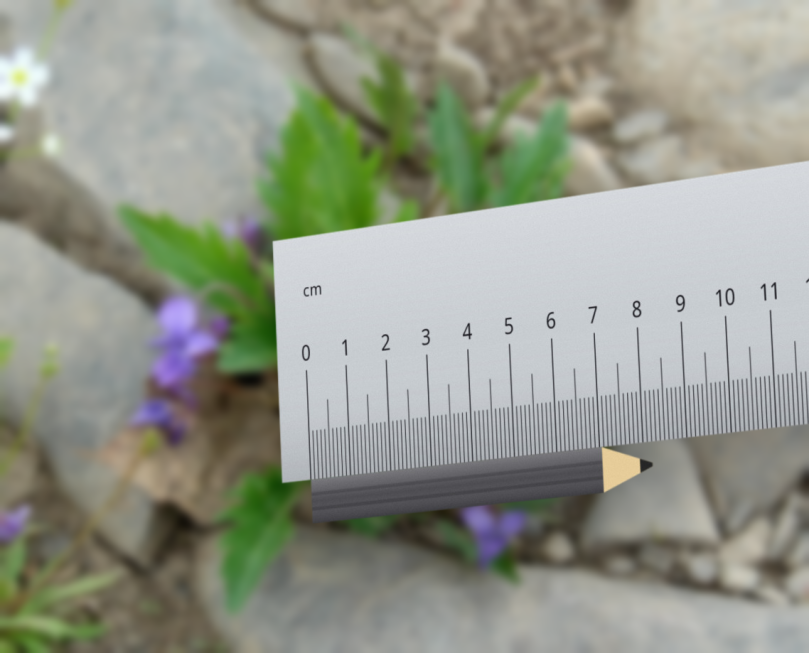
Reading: 8.2 cm
